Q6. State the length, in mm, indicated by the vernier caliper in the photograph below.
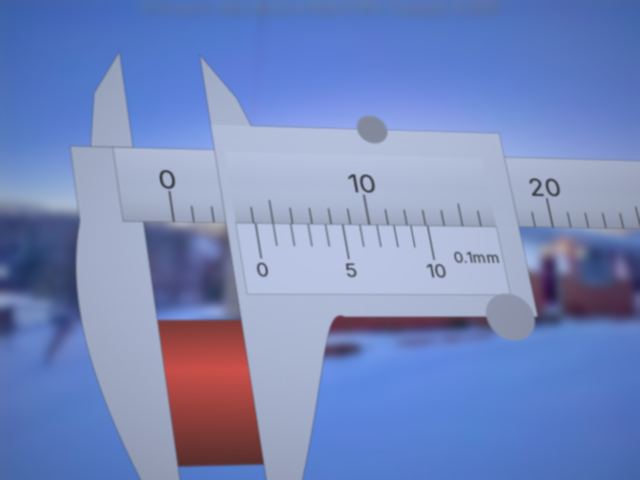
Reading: 4.1 mm
